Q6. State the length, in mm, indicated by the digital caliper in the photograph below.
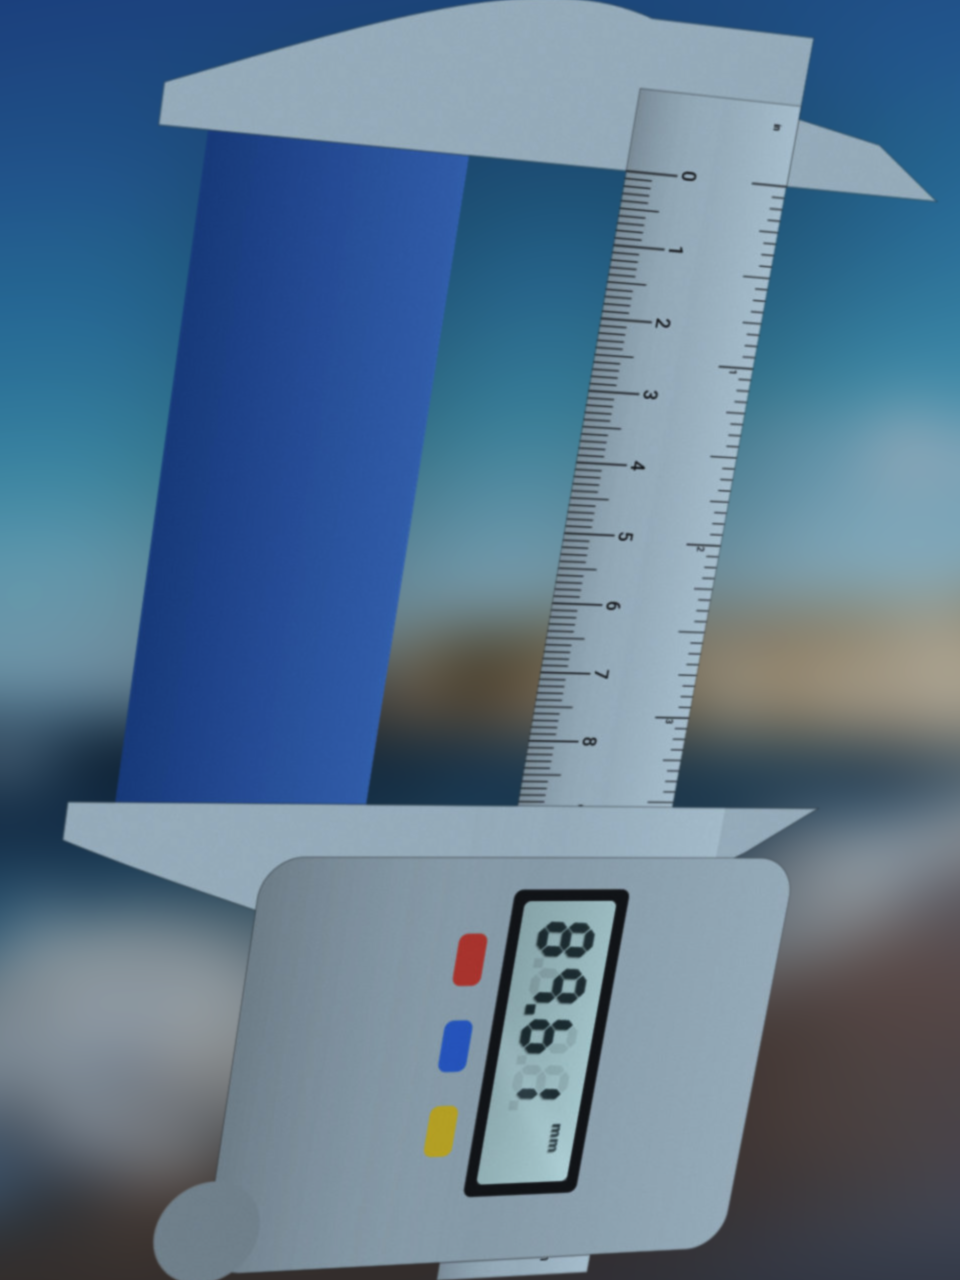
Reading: 89.61 mm
